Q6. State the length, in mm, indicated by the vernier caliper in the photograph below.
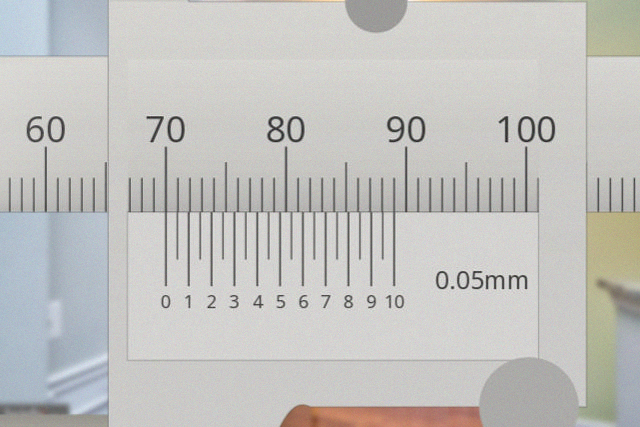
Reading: 70.0 mm
